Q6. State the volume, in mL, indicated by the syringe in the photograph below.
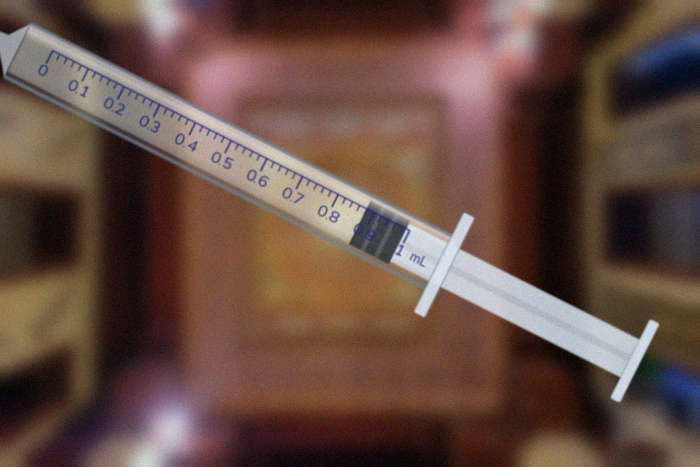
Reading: 0.88 mL
